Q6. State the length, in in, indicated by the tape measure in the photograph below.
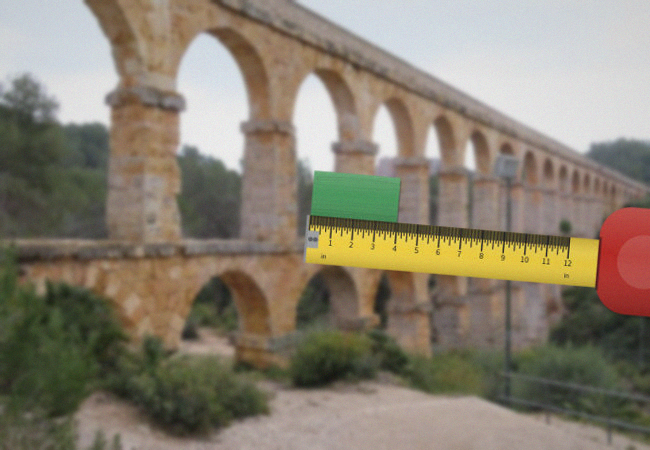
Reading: 4 in
